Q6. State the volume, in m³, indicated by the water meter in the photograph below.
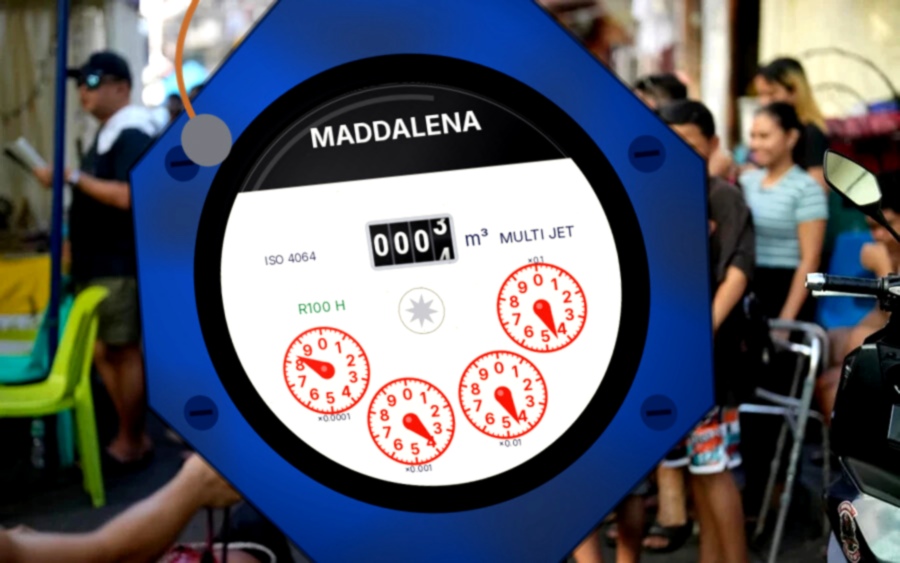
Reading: 3.4438 m³
